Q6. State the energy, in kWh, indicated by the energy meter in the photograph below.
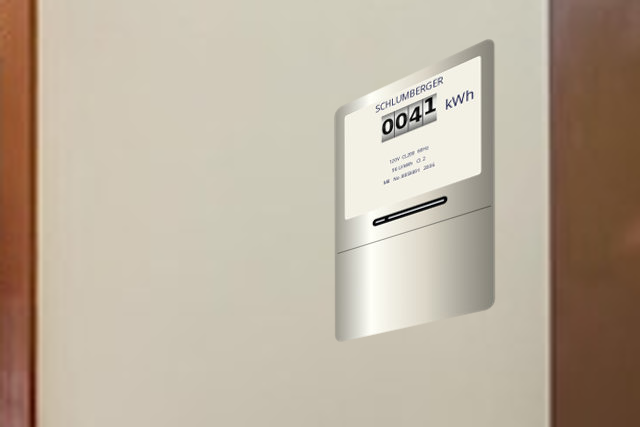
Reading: 41 kWh
